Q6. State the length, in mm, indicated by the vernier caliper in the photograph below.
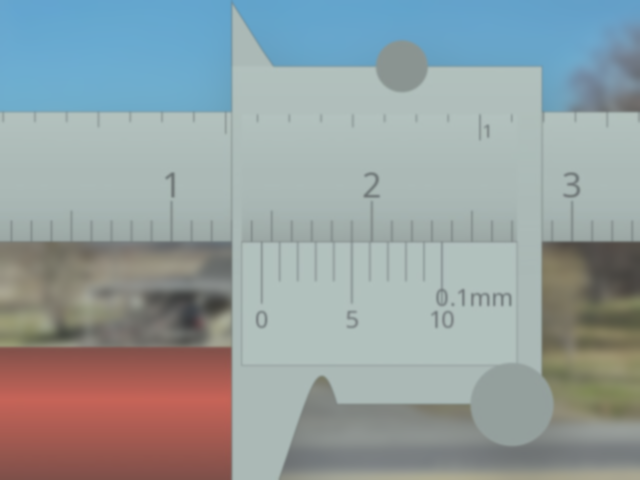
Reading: 14.5 mm
